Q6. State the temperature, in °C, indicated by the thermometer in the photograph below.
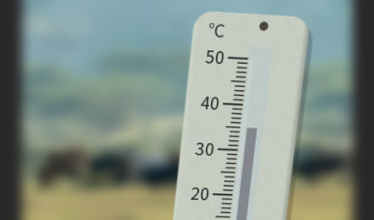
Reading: 35 °C
